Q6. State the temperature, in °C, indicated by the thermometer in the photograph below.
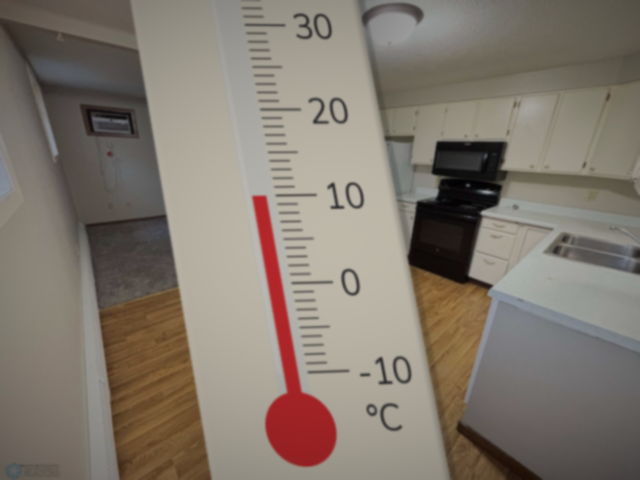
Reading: 10 °C
